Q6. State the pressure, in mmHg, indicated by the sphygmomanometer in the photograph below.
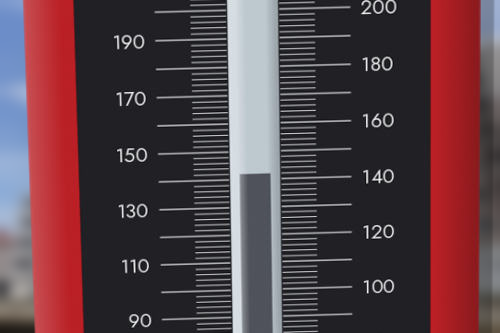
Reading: 142 mmHg
